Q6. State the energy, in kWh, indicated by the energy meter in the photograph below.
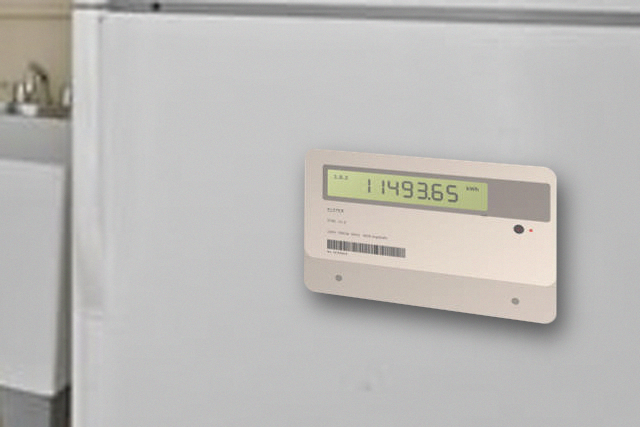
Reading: 11493.65 kWh
